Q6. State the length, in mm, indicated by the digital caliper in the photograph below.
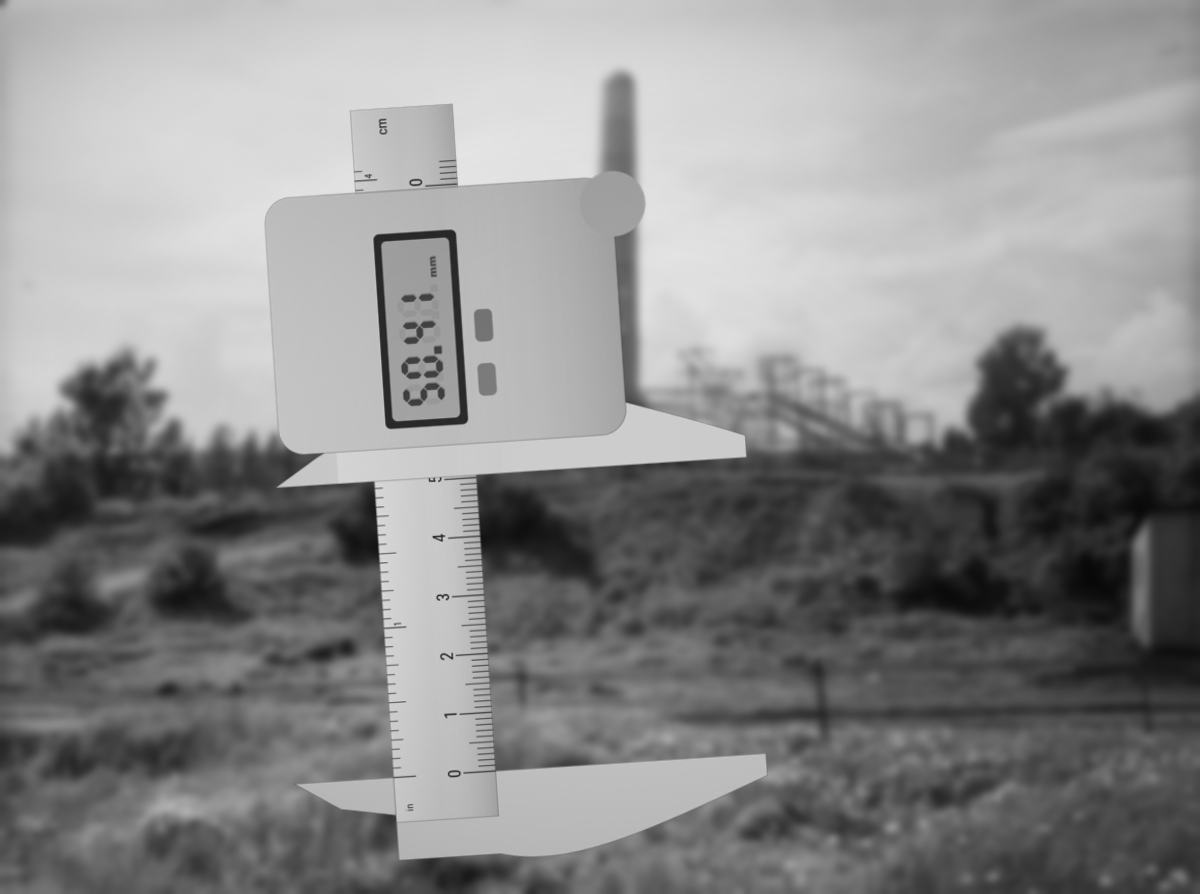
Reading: 50.41 mm
